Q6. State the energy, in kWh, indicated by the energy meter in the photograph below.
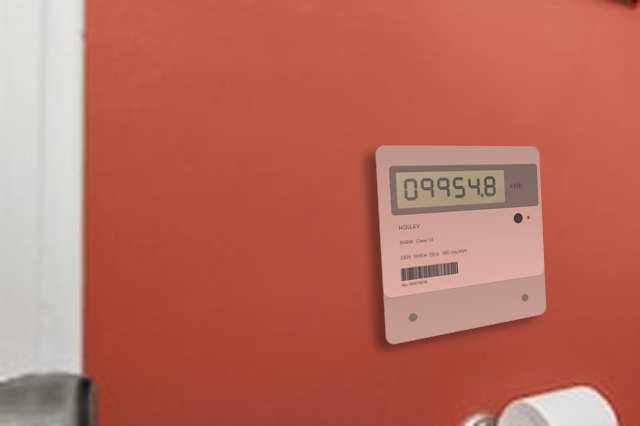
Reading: 9954.8 kWh
